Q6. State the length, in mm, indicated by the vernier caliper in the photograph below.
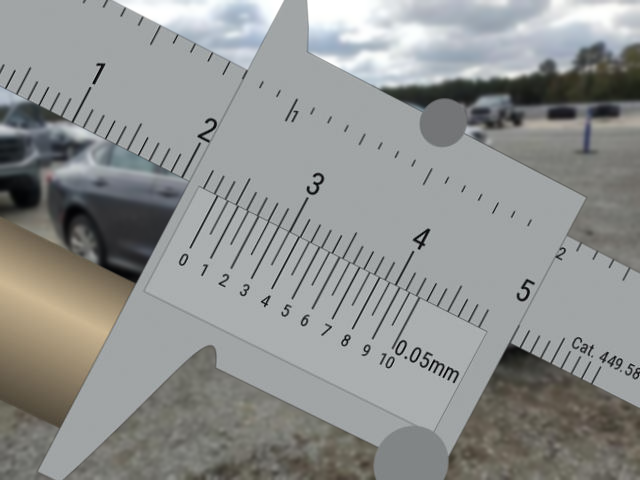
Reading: 23.3 mm
